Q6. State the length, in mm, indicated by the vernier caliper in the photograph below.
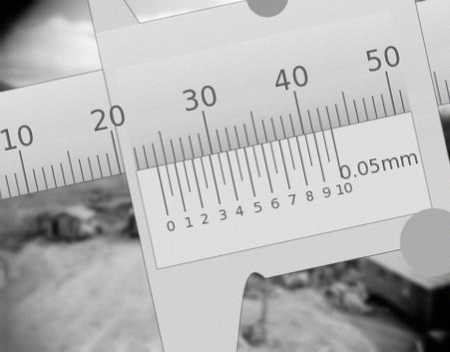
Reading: 24.0 mm
